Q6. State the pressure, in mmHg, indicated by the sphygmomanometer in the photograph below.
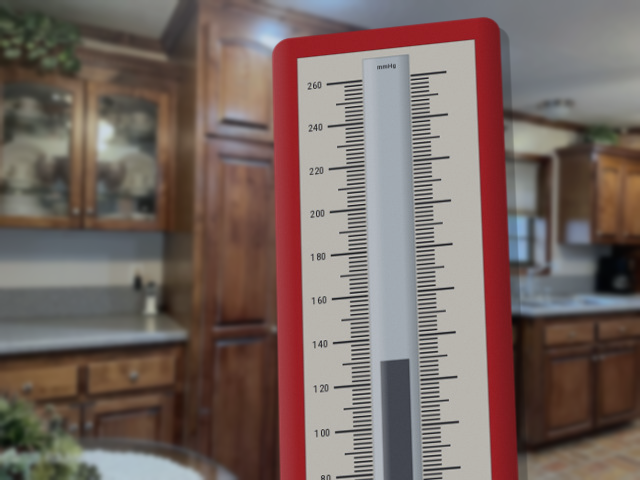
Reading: 130 mmHg
